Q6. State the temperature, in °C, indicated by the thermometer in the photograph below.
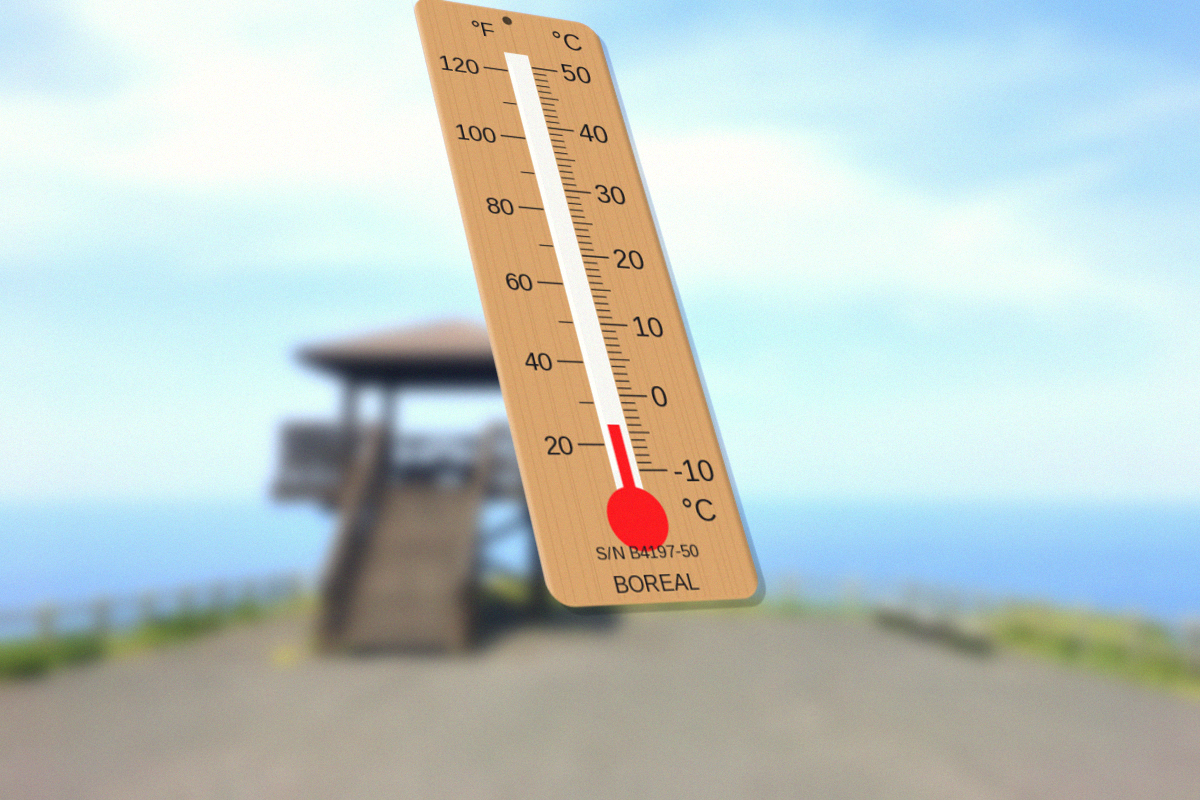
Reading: -4 °C
